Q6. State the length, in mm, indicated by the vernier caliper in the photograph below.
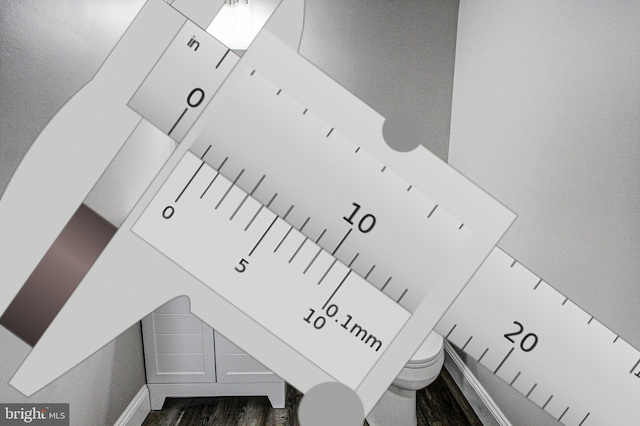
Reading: 2.2 mm
